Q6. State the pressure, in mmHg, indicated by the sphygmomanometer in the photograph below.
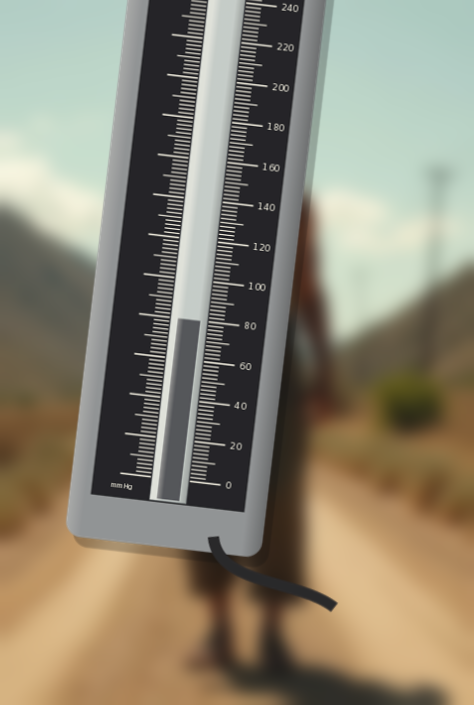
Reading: 80 mmHg
